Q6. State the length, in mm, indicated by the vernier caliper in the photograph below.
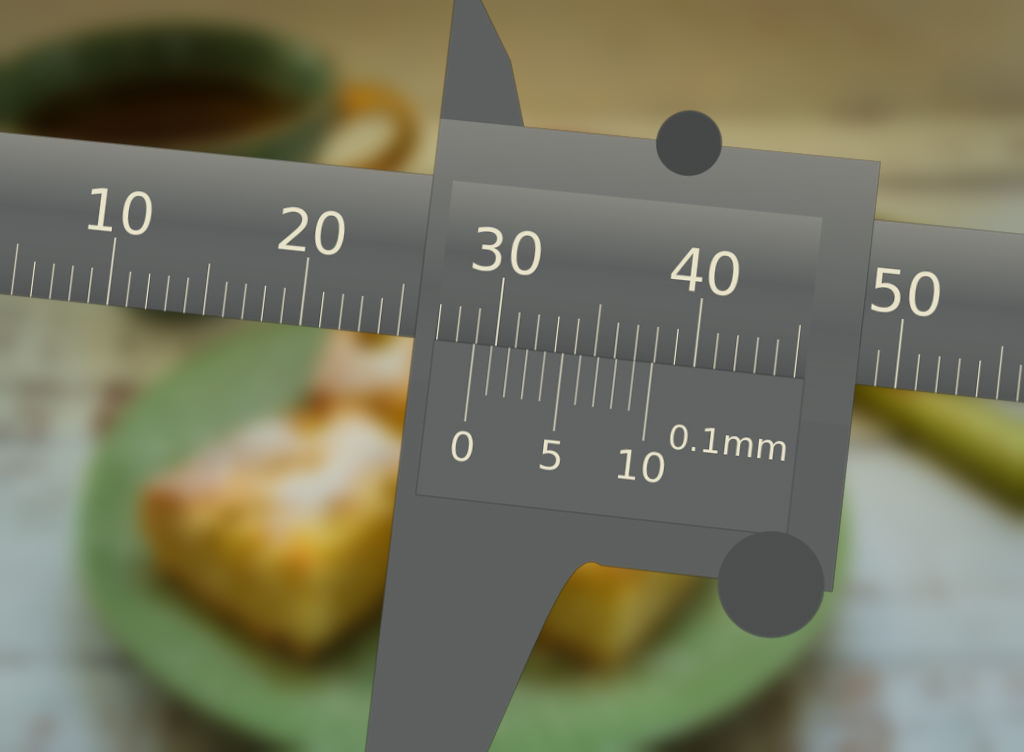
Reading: 28.9 mm
